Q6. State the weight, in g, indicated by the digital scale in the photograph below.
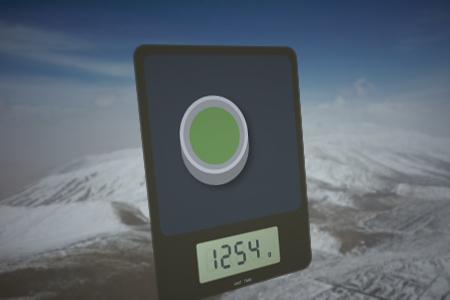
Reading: 1254 g
